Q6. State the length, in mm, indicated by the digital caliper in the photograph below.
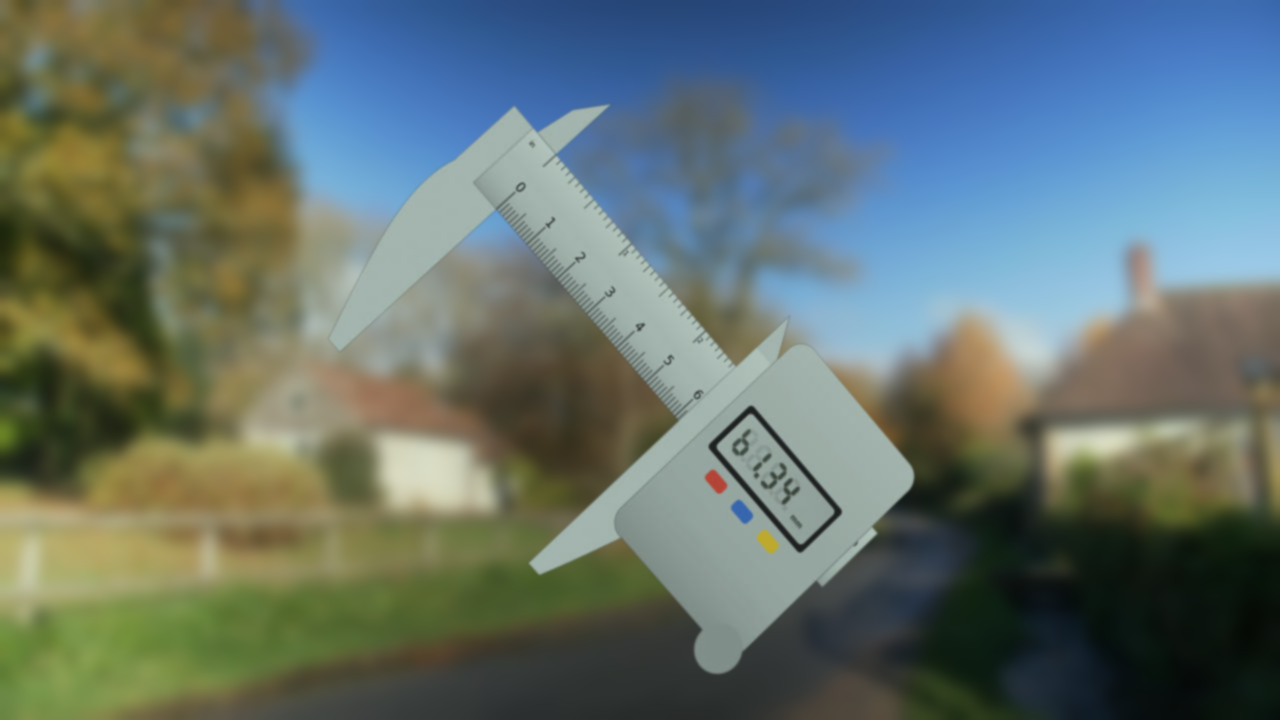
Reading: 61.34 mm
